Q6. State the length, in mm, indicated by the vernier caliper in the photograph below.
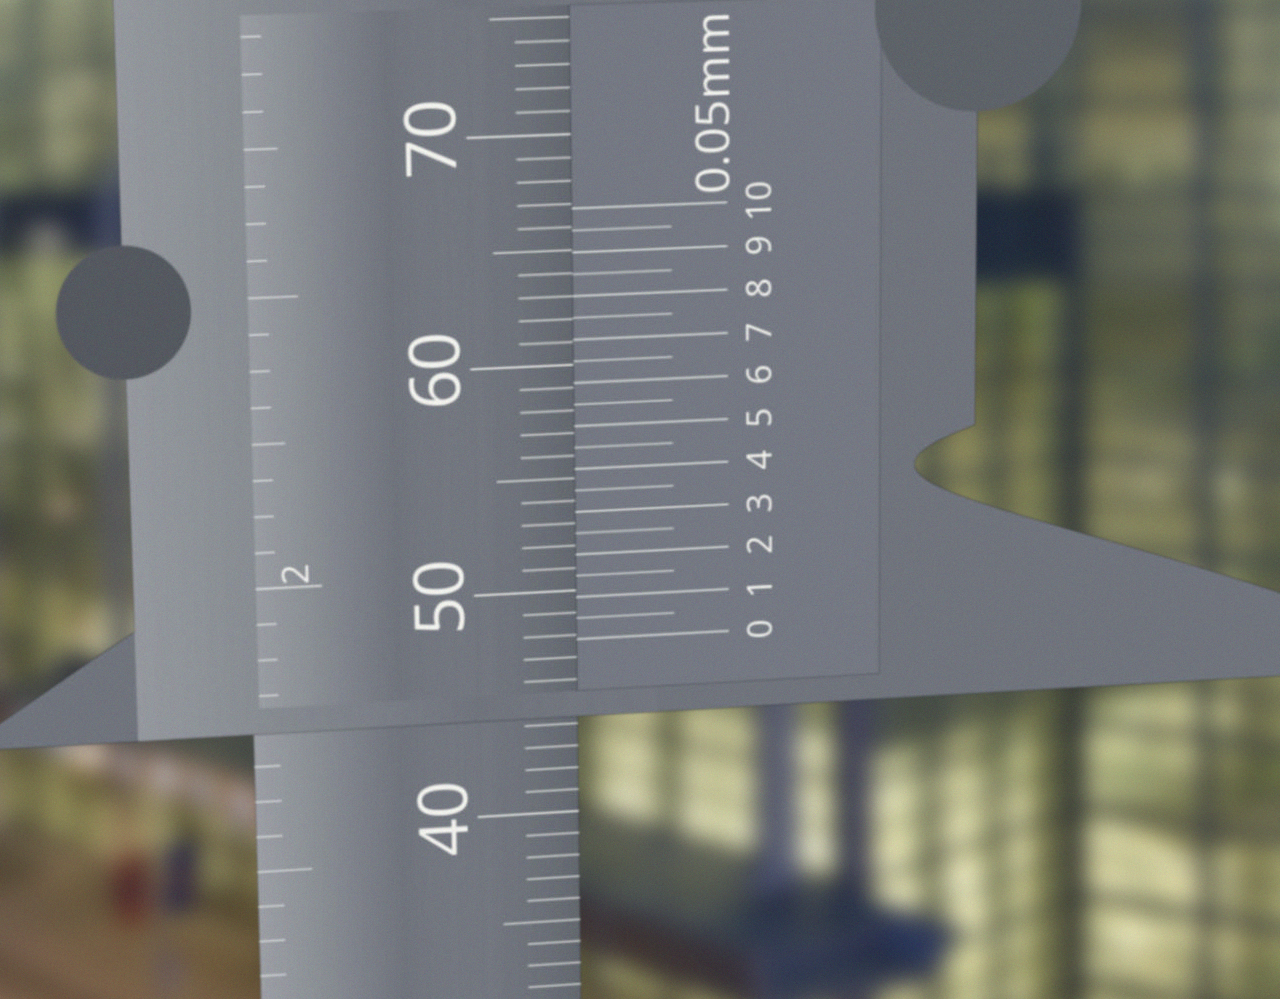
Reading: 47.8 mm
